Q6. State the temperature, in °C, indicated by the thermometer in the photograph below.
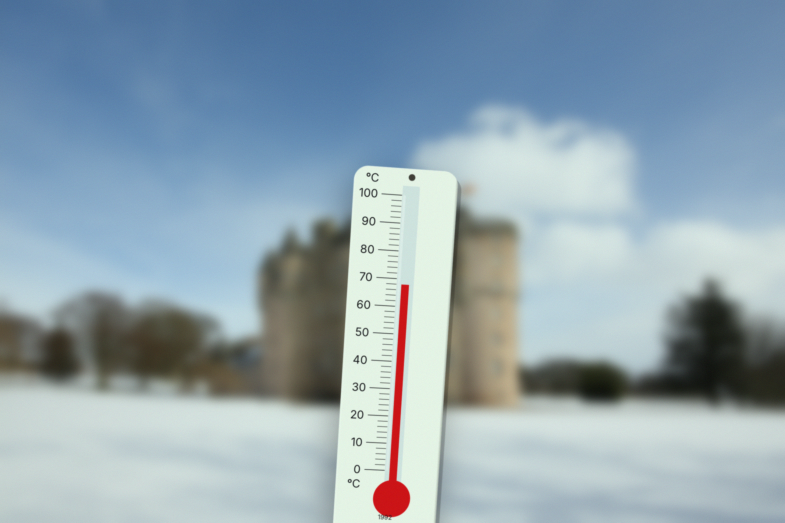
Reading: 68 °C
